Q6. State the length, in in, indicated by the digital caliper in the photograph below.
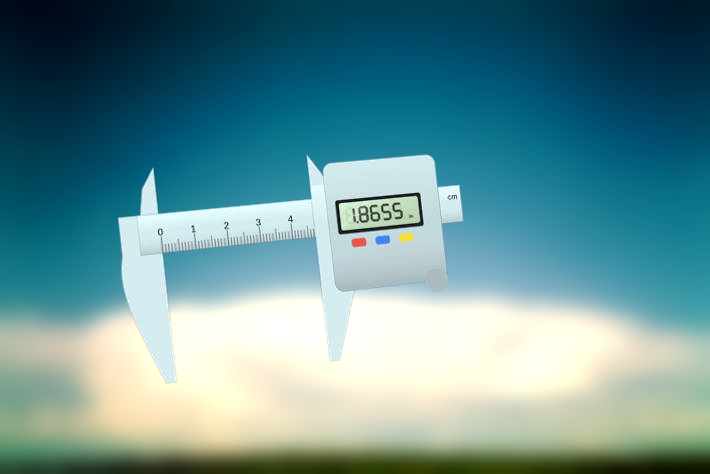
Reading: 1.8655 in
